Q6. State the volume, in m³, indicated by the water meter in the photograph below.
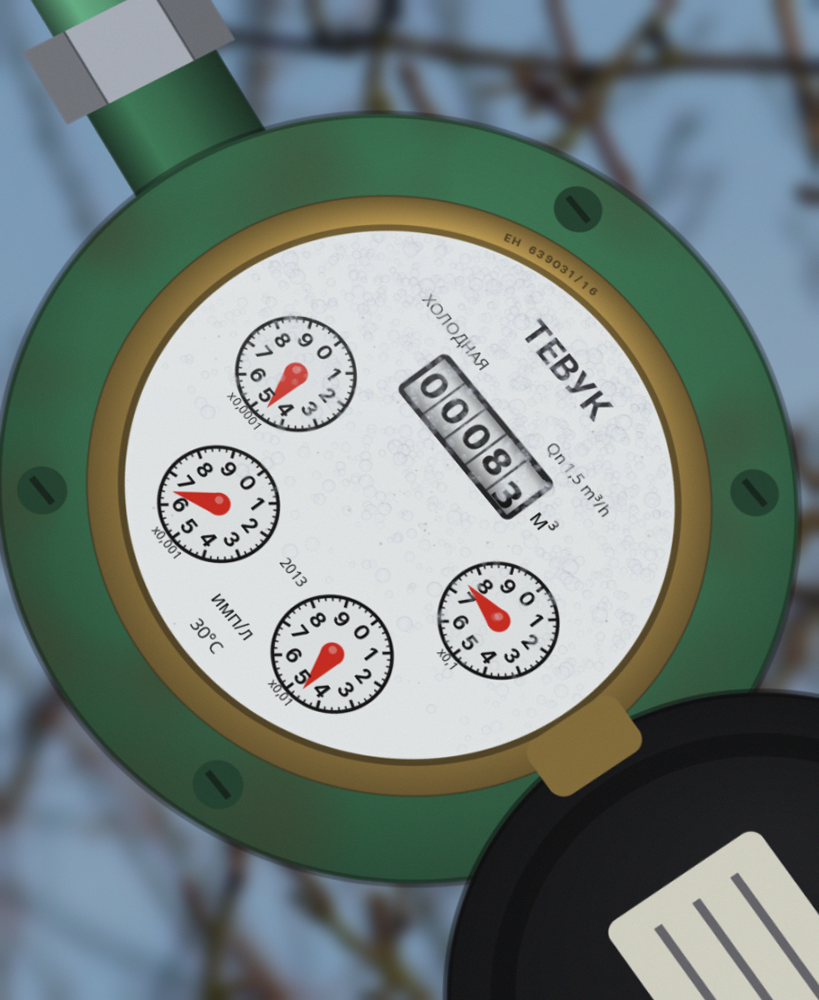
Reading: 82.7464 m³
